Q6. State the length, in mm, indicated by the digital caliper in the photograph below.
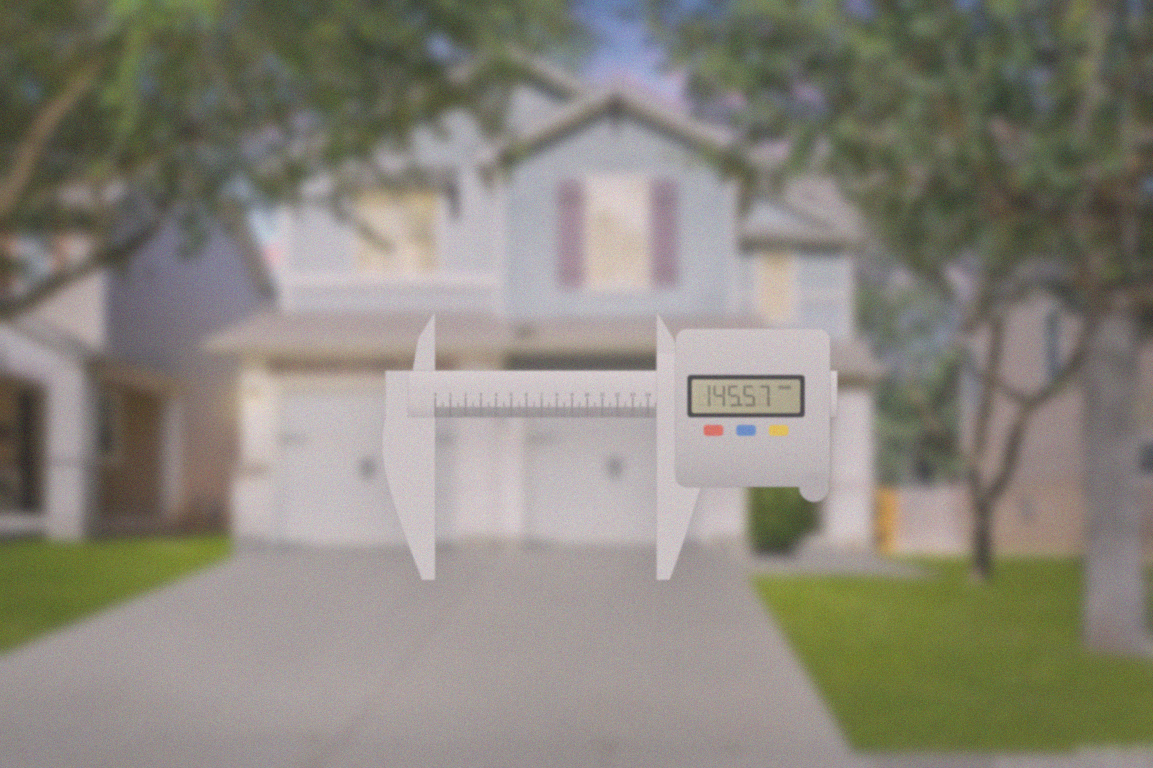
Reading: 145.57 mm
